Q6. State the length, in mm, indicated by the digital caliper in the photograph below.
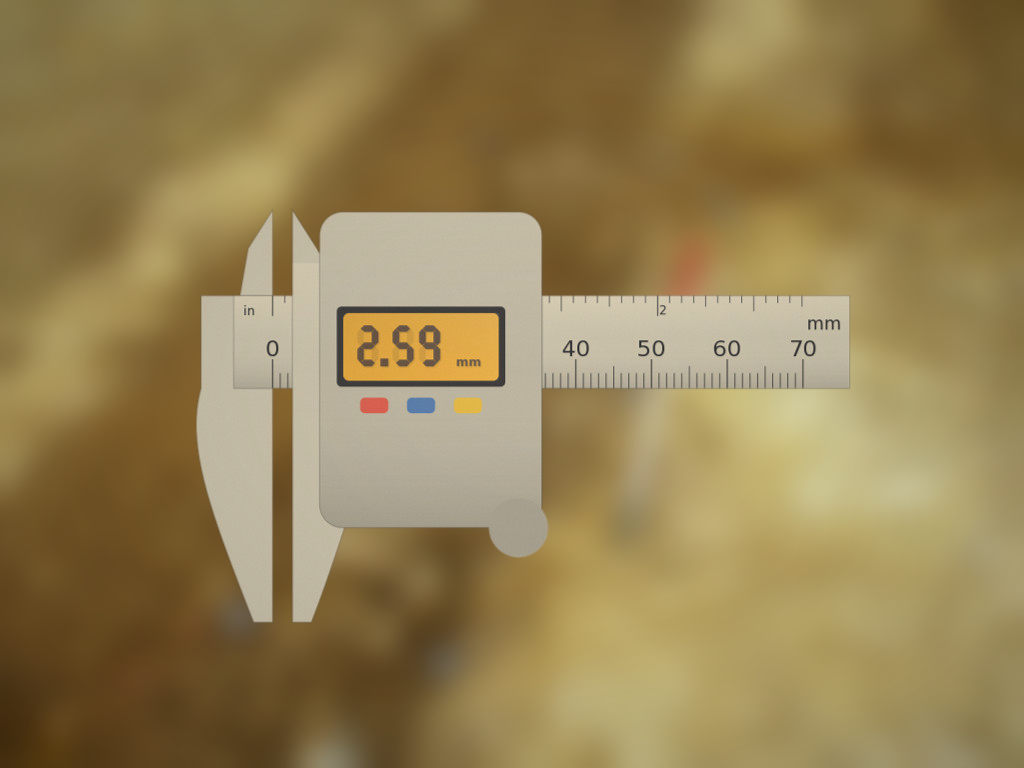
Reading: 2.59 mm
